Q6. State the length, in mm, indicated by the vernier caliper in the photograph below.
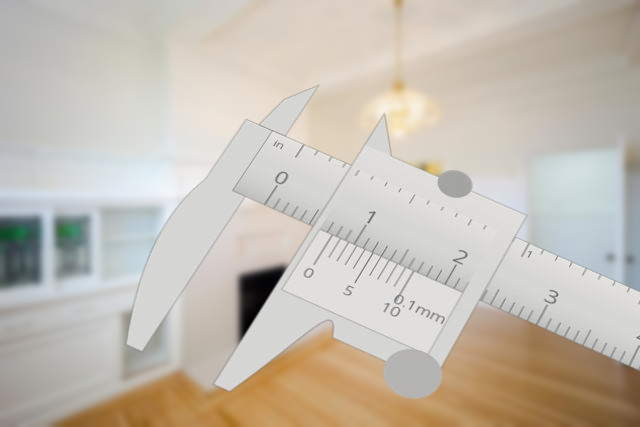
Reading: 7.6 mm
